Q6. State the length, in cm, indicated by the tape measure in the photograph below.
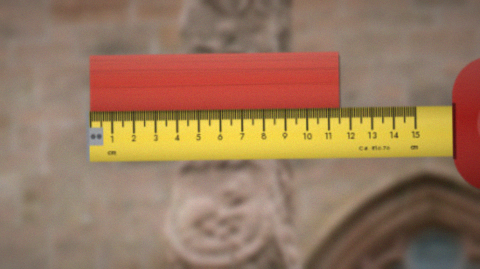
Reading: 11.5 cm
